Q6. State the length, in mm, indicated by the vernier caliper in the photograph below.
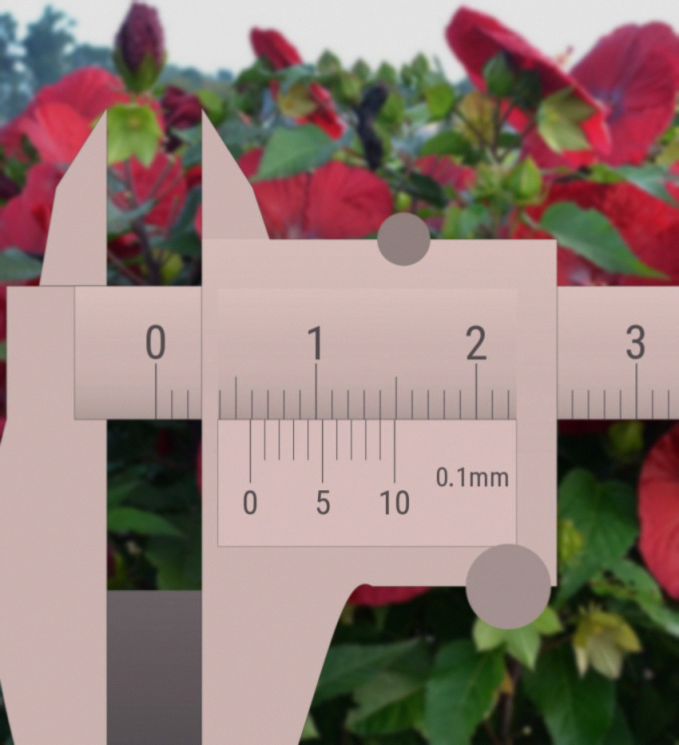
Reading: 5.9 mm
